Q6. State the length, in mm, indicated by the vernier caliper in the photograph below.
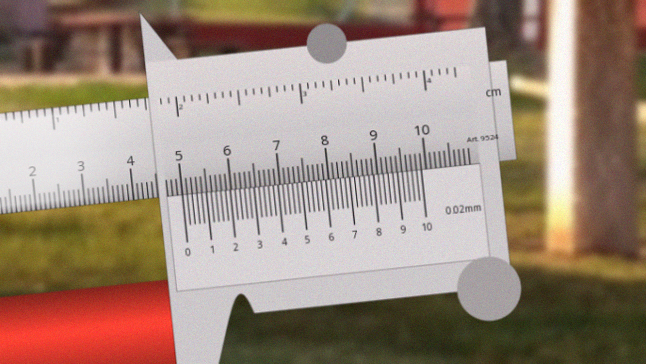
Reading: 50.0 mm
